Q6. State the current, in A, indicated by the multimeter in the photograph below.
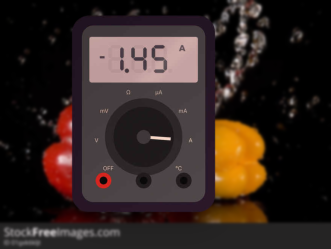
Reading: -1.45 A
